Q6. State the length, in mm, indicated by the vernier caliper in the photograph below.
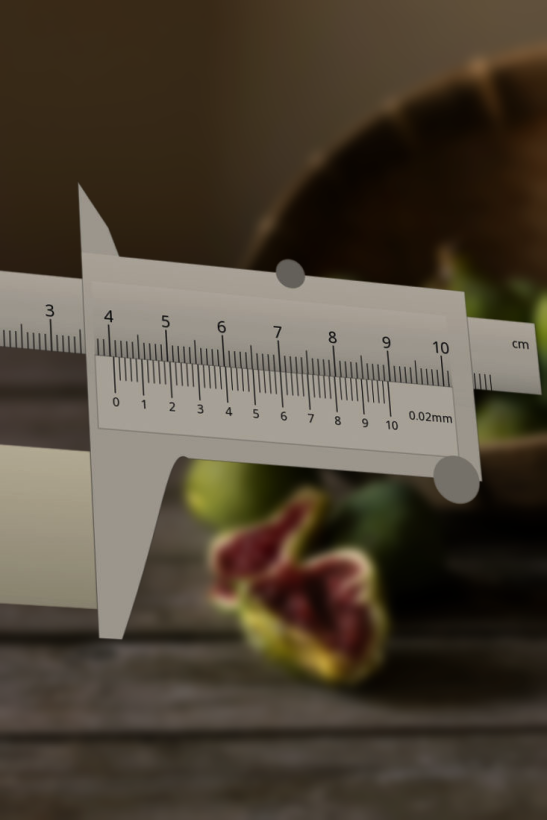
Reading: 40.6 mm
